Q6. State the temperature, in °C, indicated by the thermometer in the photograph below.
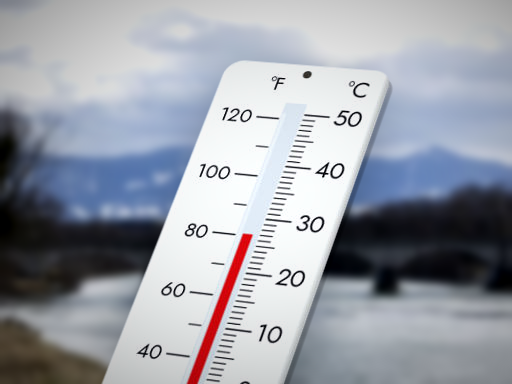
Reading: 27 °C
